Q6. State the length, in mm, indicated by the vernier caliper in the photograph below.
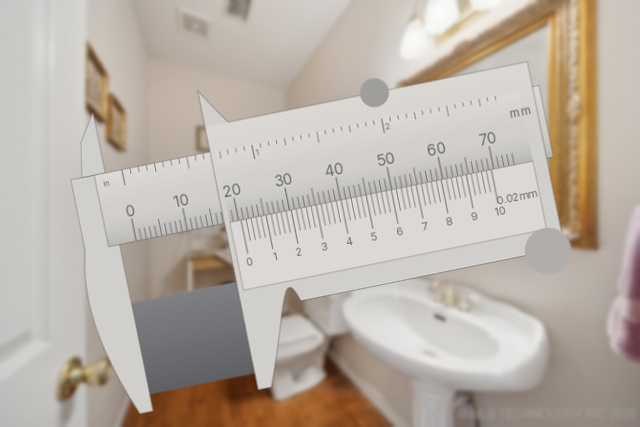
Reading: 20.5 mm
